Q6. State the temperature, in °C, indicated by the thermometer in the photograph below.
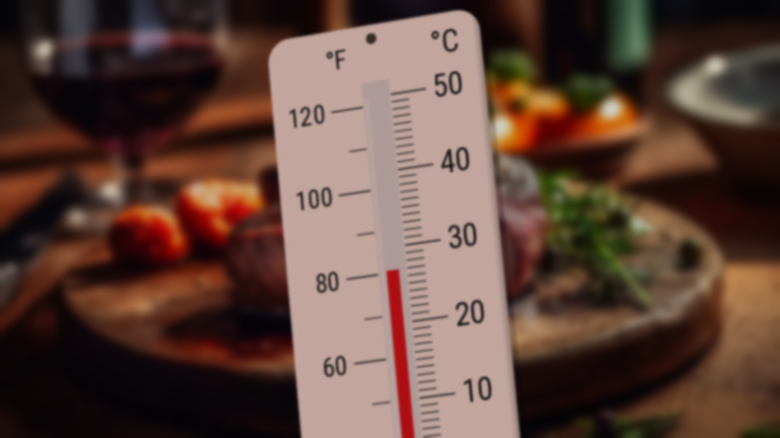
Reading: 27 °C
